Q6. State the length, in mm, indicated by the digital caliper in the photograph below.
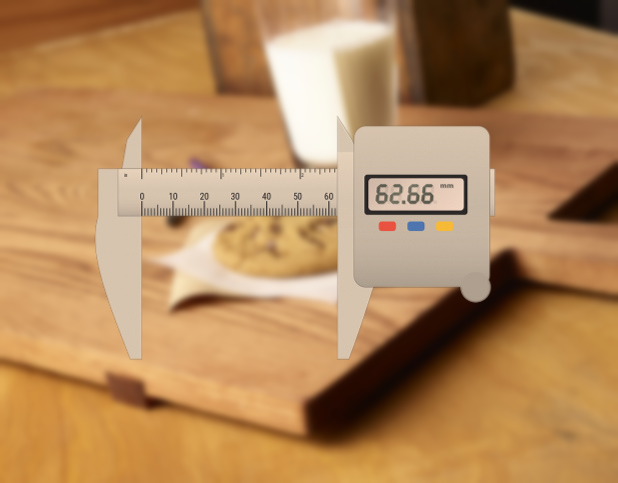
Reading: 62.66 mm
